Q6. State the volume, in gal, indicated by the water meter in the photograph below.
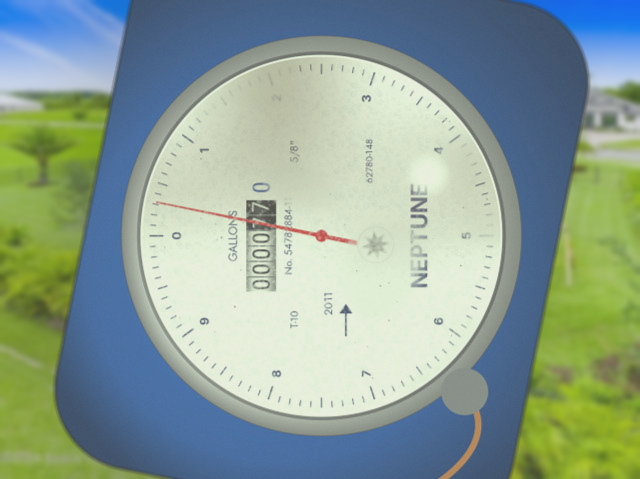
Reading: 770.3 gal
